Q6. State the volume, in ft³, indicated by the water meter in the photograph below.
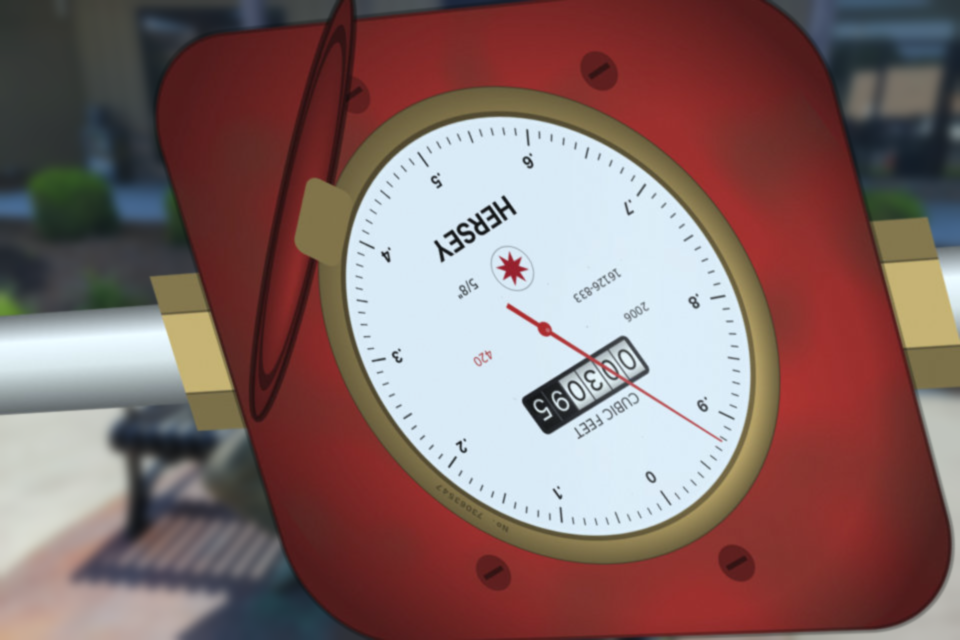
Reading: 3094.92 ft³
